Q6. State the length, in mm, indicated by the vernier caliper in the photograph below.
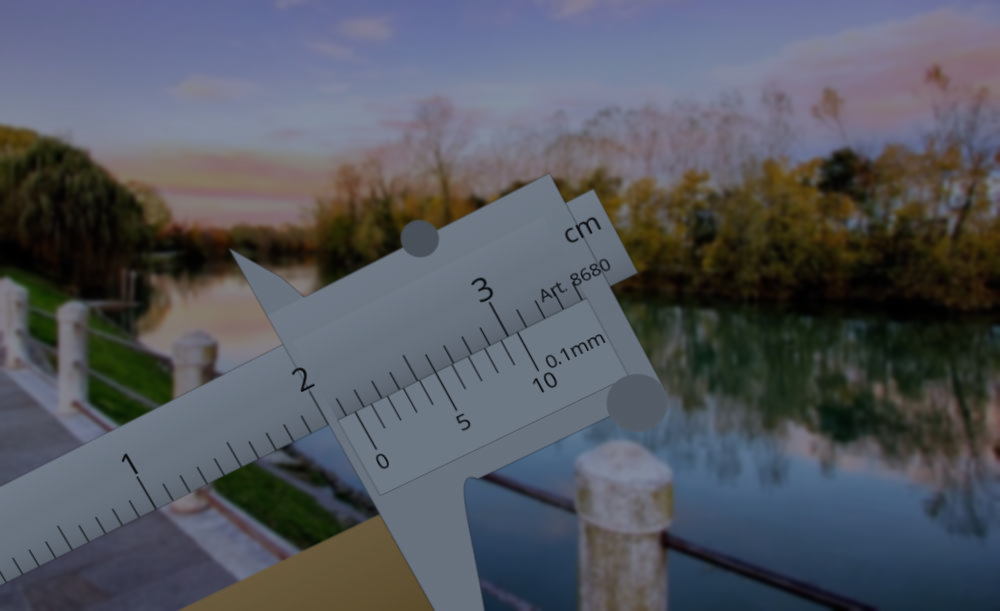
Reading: 21.5 mm
